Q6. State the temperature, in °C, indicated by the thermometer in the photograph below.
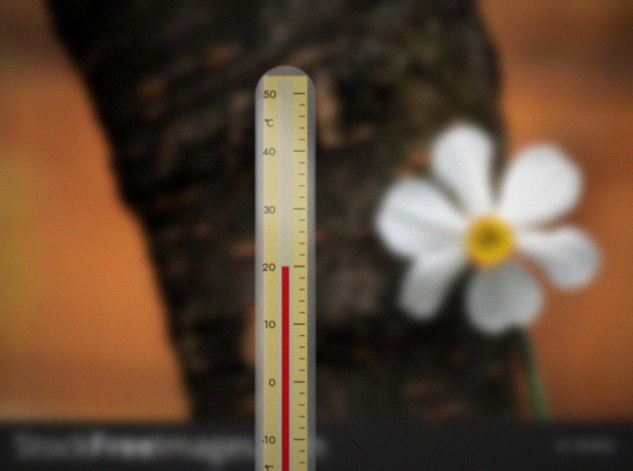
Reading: 20 °C
